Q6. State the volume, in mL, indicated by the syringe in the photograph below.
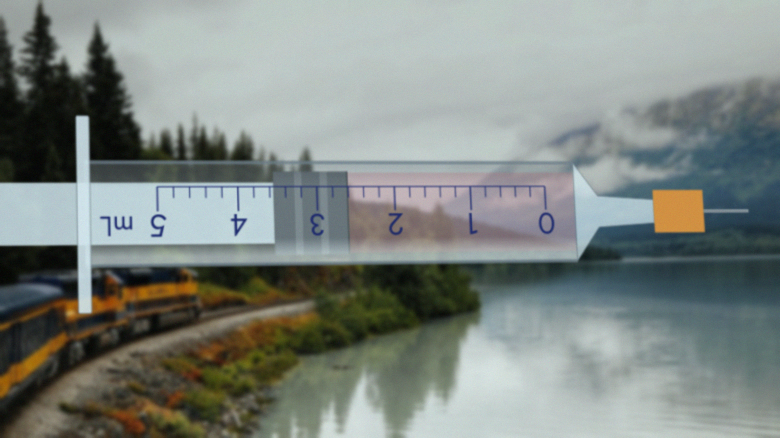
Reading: 2.6 mL
